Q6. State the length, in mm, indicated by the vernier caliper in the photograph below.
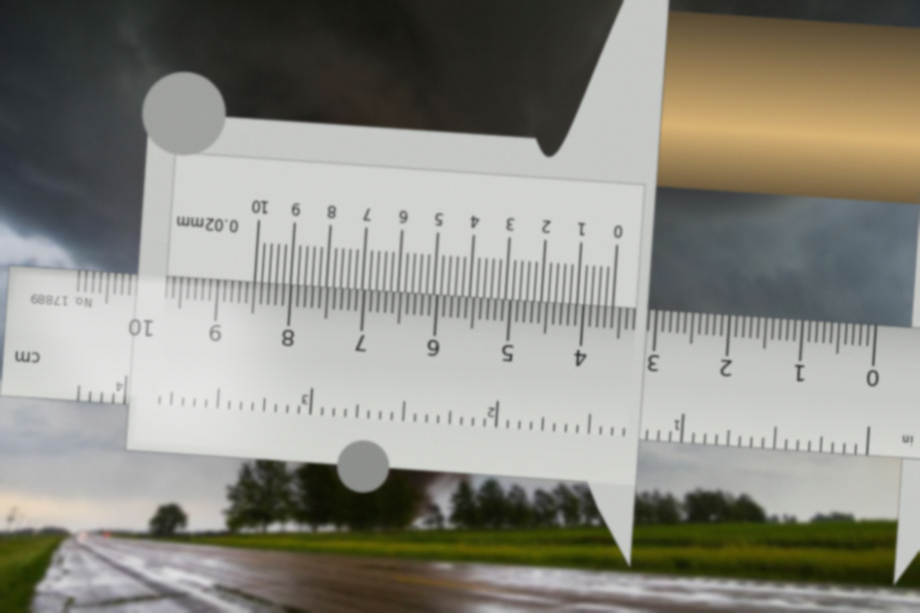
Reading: 36.0 mm
